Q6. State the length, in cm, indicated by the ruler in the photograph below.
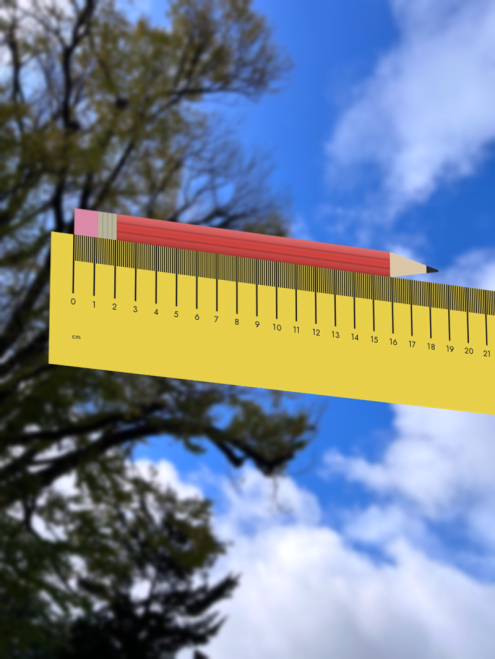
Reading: 18.5 cm
